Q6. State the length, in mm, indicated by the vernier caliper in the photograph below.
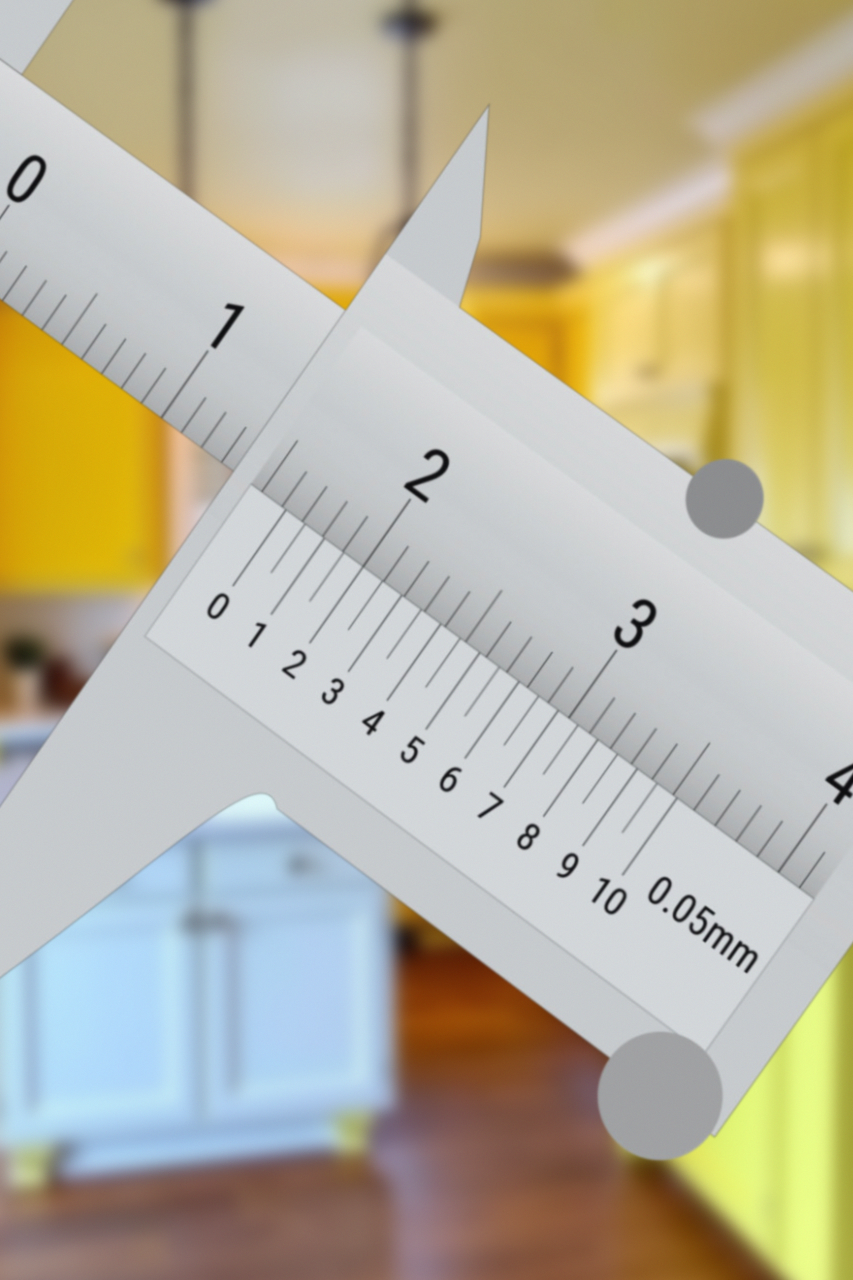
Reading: 16.2 mm
